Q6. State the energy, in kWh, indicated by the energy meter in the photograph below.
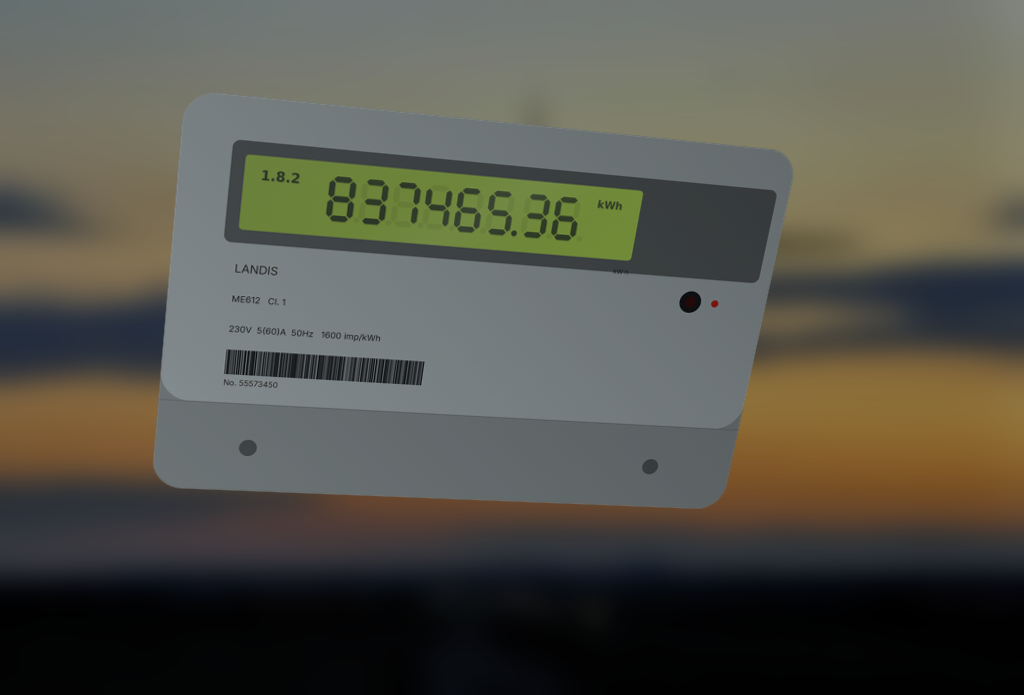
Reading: 837465.36 kWh
